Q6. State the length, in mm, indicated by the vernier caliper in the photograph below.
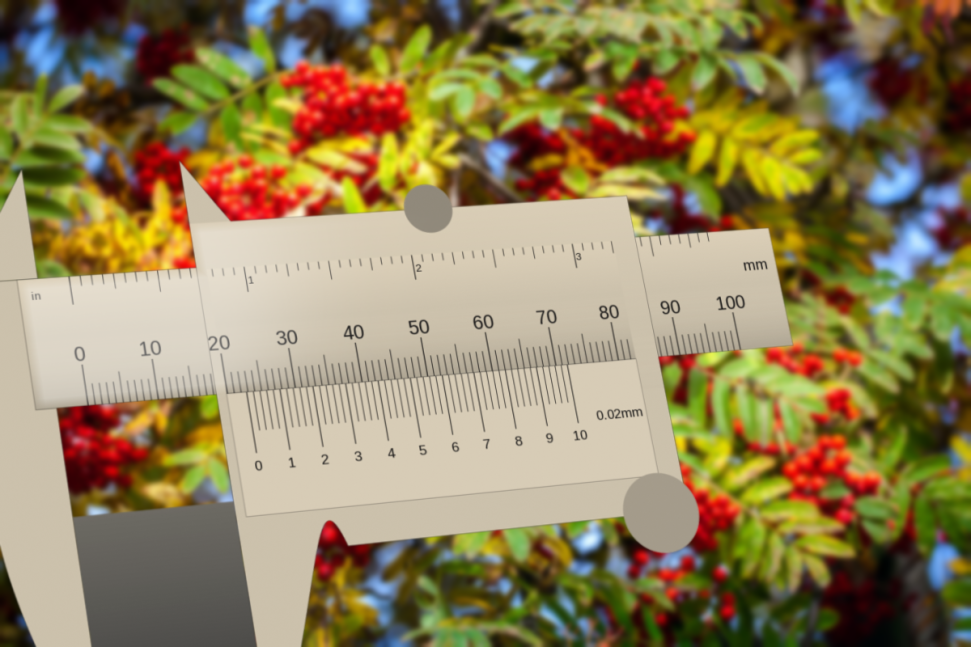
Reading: 22.8 mm
